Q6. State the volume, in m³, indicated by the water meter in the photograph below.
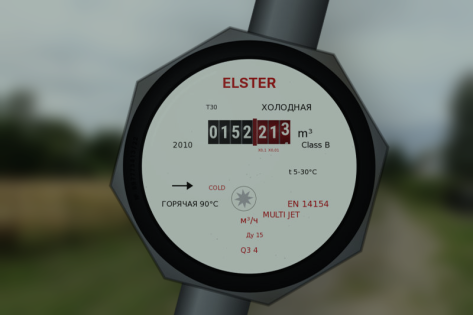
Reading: 152.213 m³
